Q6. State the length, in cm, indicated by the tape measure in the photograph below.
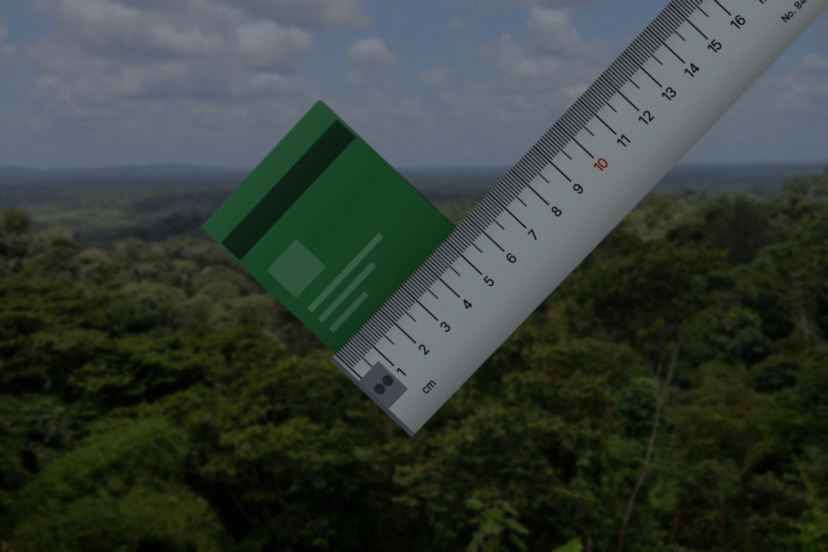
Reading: 5.5 cm
